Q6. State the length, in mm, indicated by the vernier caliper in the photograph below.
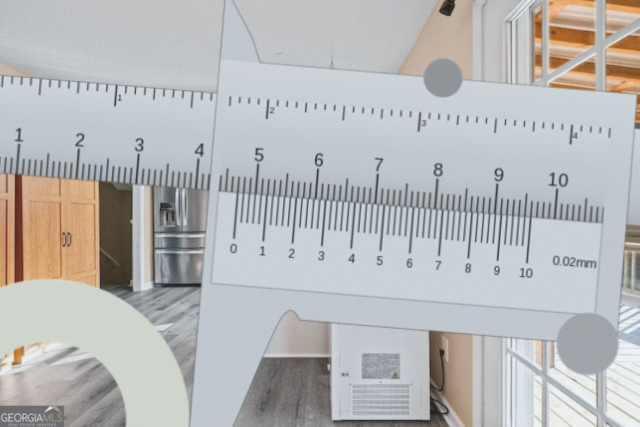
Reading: 47.0 mm
